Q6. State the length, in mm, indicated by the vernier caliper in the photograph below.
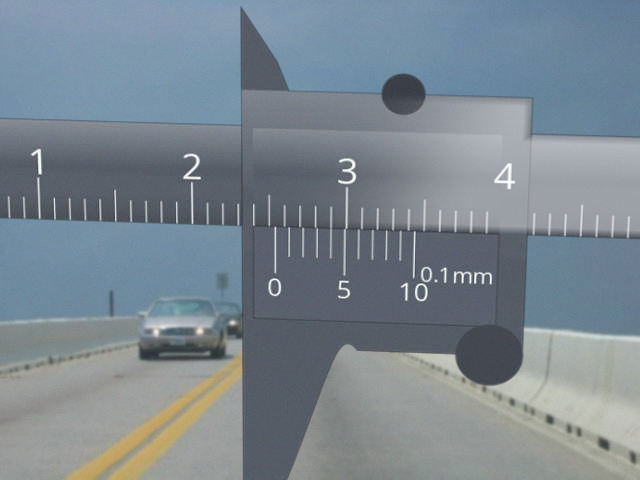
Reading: 25.4 mm
